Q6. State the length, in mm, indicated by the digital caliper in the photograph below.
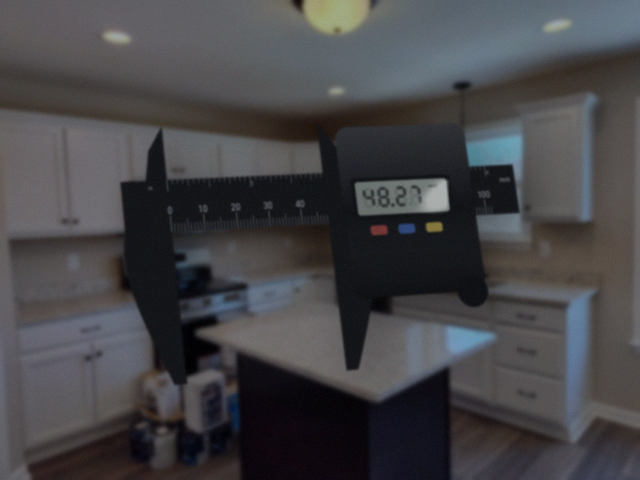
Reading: 48.27 mm
